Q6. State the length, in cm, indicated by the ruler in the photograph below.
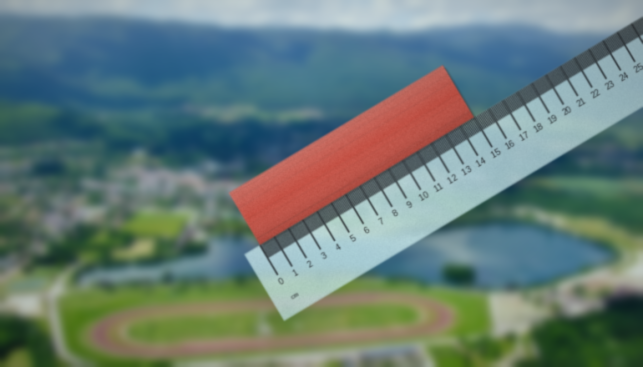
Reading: 15 cm
